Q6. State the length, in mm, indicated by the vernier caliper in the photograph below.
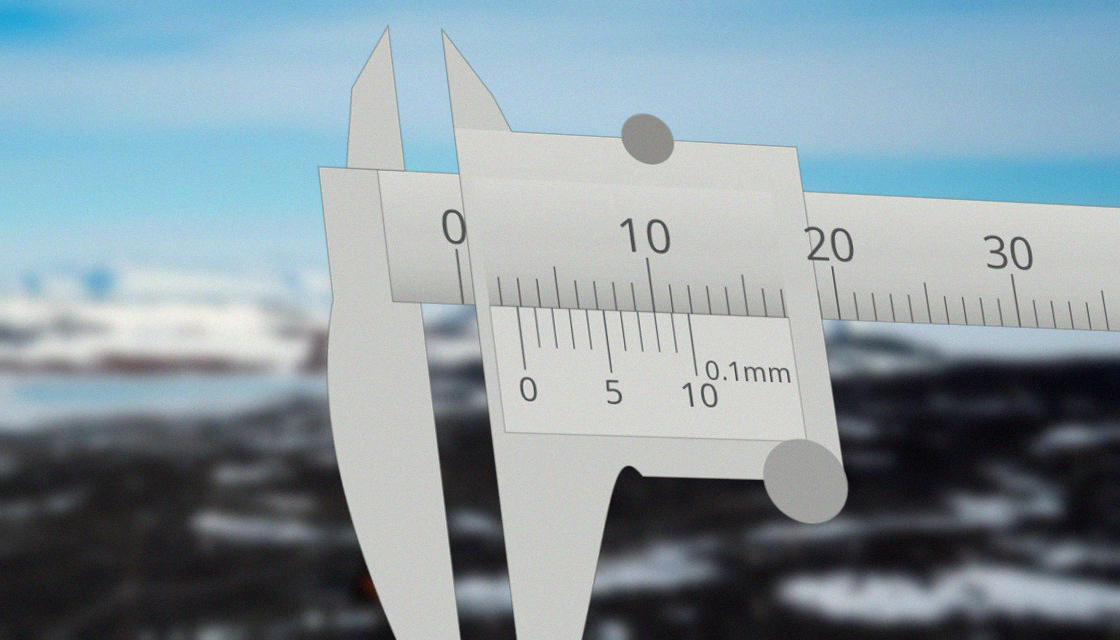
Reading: 2.8 mm
